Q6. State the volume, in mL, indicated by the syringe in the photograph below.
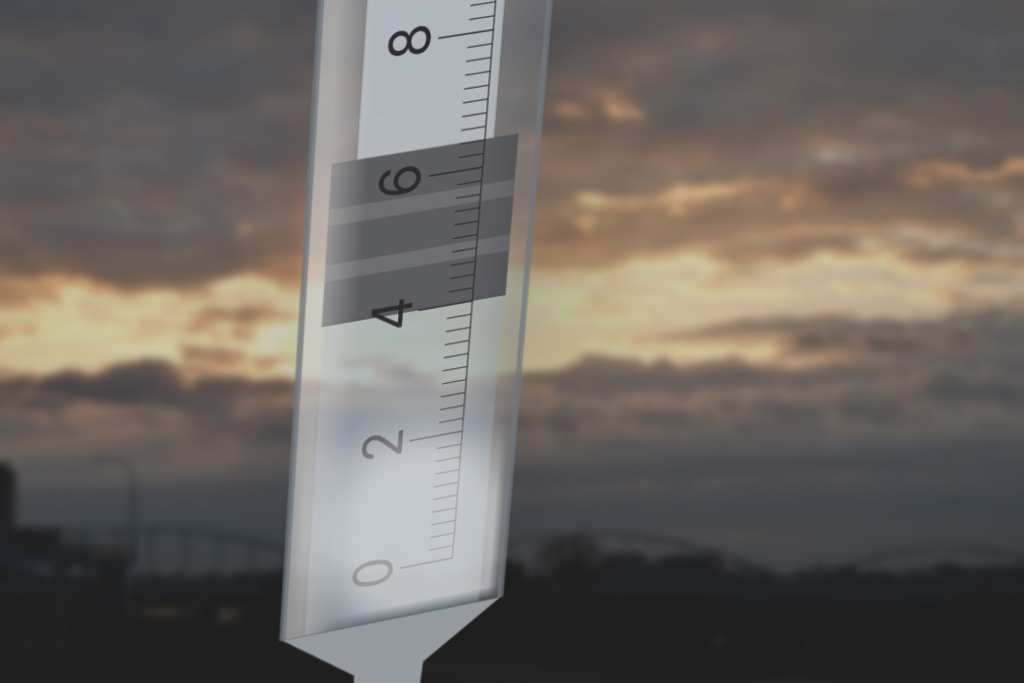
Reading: 4 mL
